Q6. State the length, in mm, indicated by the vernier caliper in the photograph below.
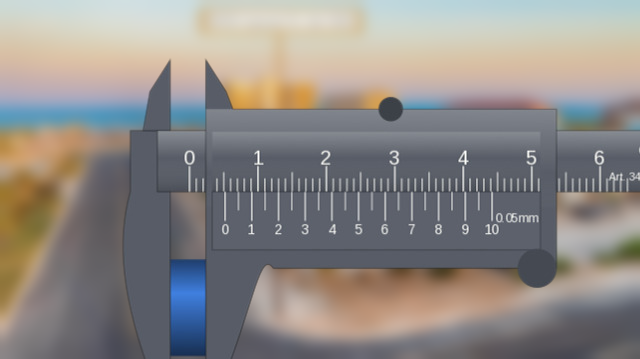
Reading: 5.2 mm
